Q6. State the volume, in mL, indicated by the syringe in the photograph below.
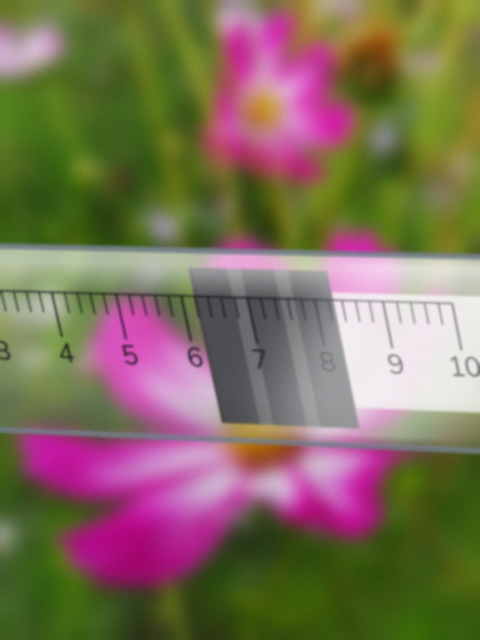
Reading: 6.2 mL
